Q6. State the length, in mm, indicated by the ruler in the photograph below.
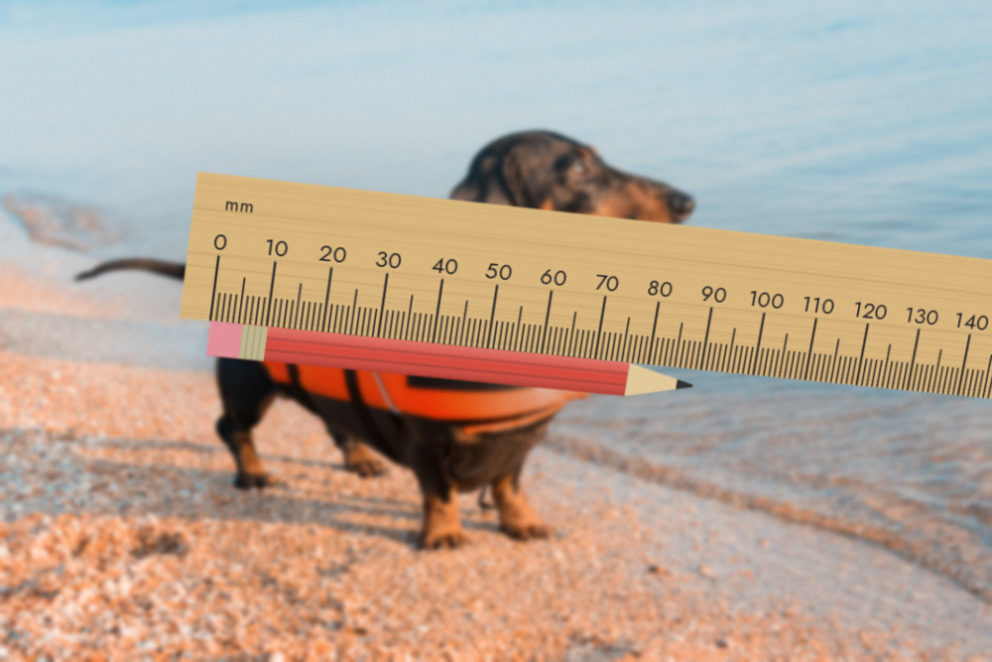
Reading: 89 mm
